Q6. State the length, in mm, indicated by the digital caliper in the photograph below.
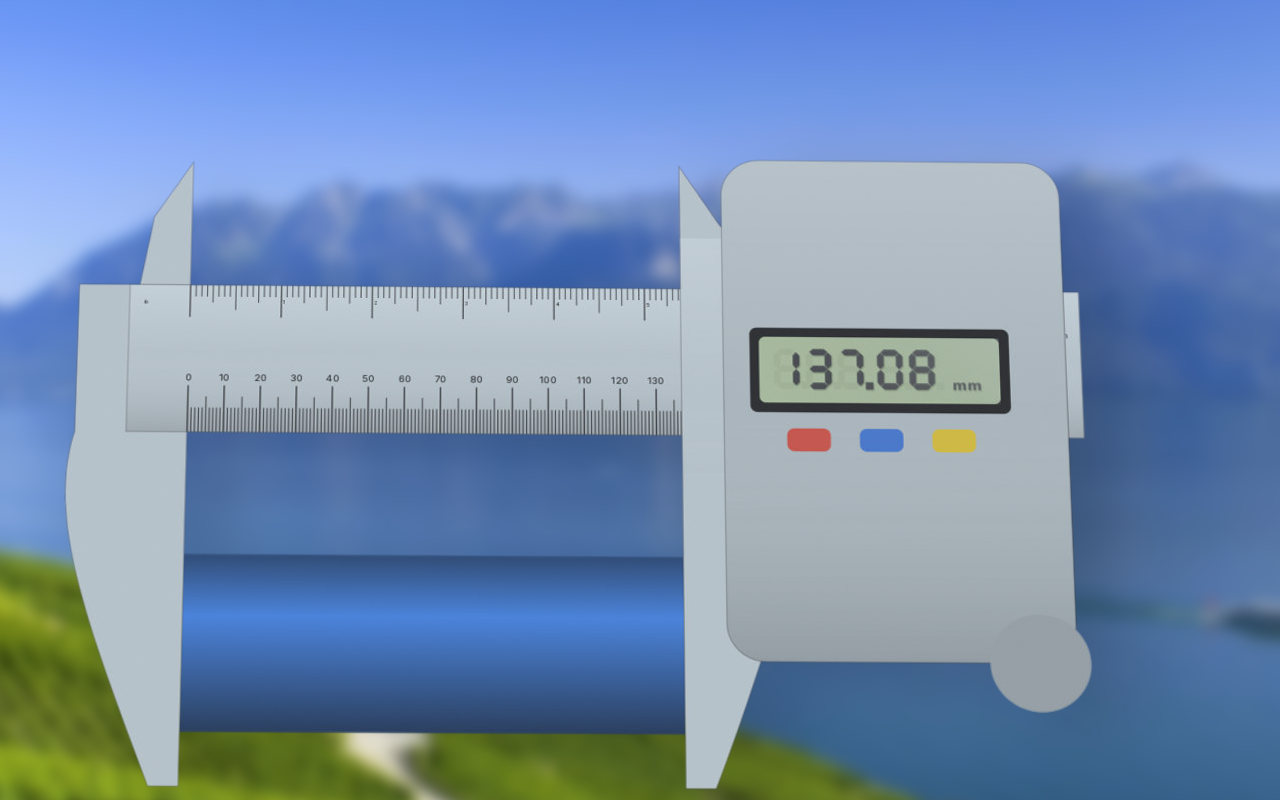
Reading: 137.08 mm
